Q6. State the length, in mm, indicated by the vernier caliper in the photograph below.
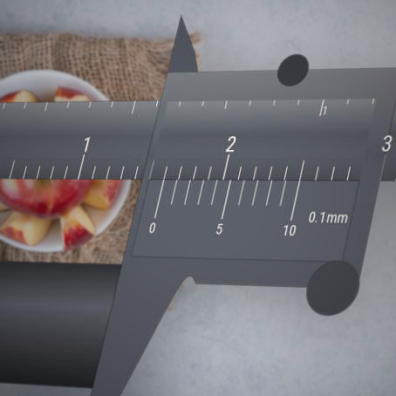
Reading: 16.0 mm
